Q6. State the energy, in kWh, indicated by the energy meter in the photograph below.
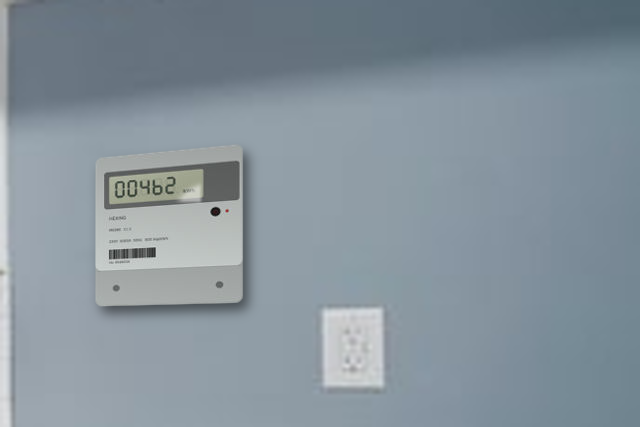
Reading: 462 kWh
